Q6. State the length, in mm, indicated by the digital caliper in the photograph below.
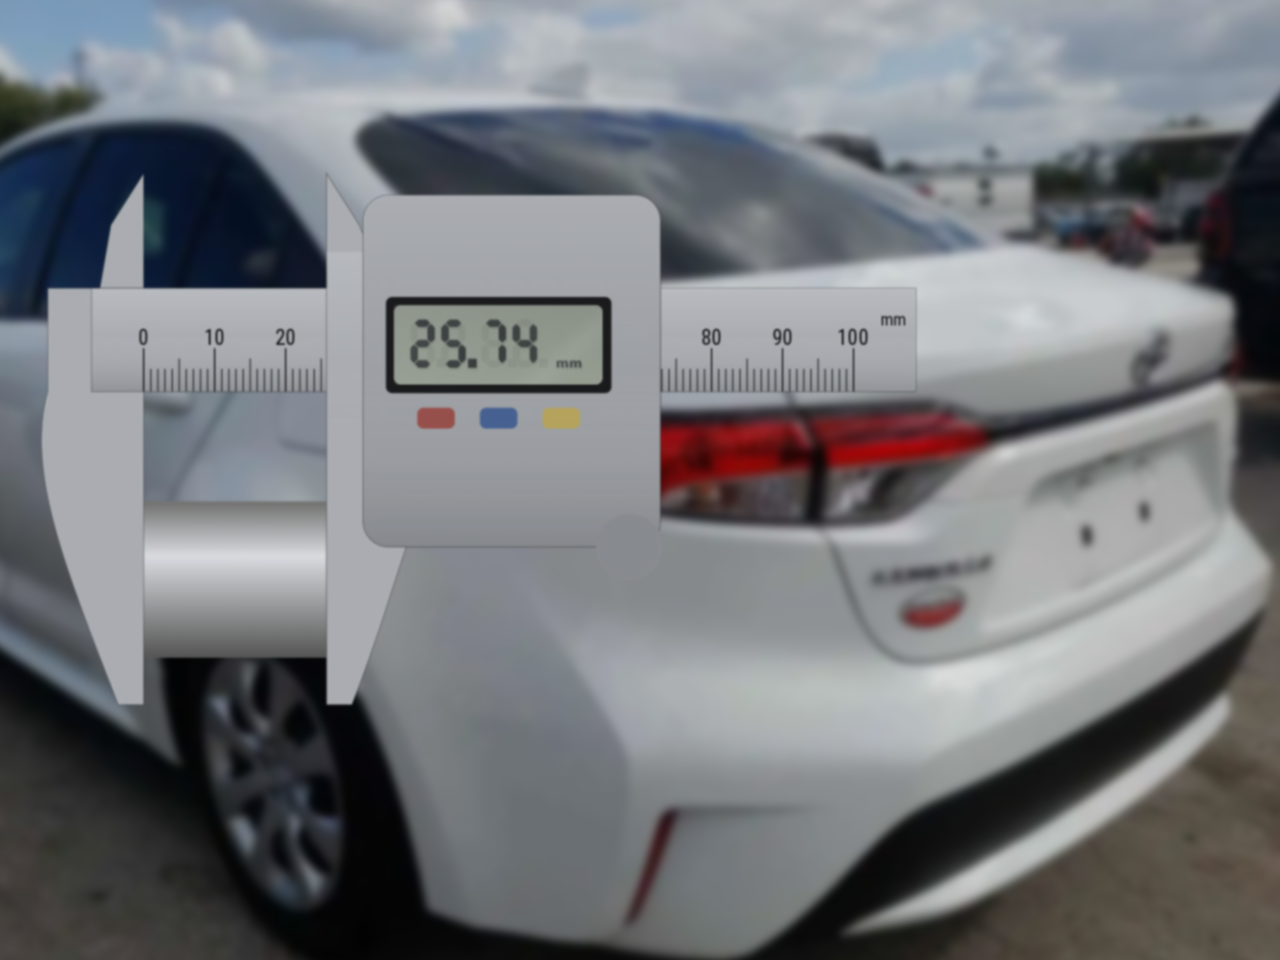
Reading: 25.74 mm
